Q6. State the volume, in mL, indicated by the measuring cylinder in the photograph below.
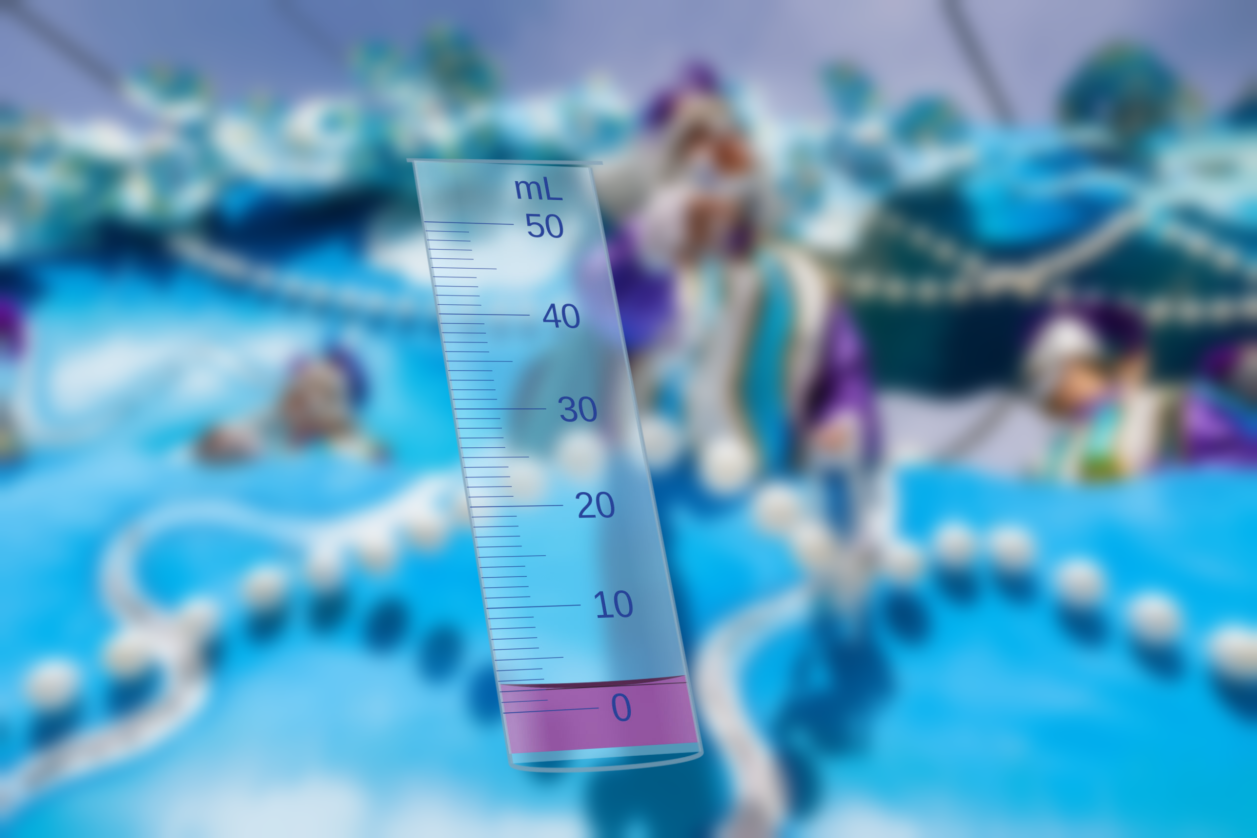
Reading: 2 mL
